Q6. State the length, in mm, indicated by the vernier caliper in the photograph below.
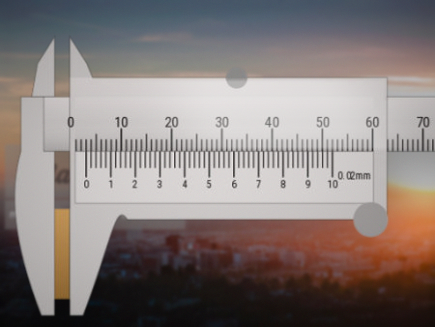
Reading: 3.0 mm
